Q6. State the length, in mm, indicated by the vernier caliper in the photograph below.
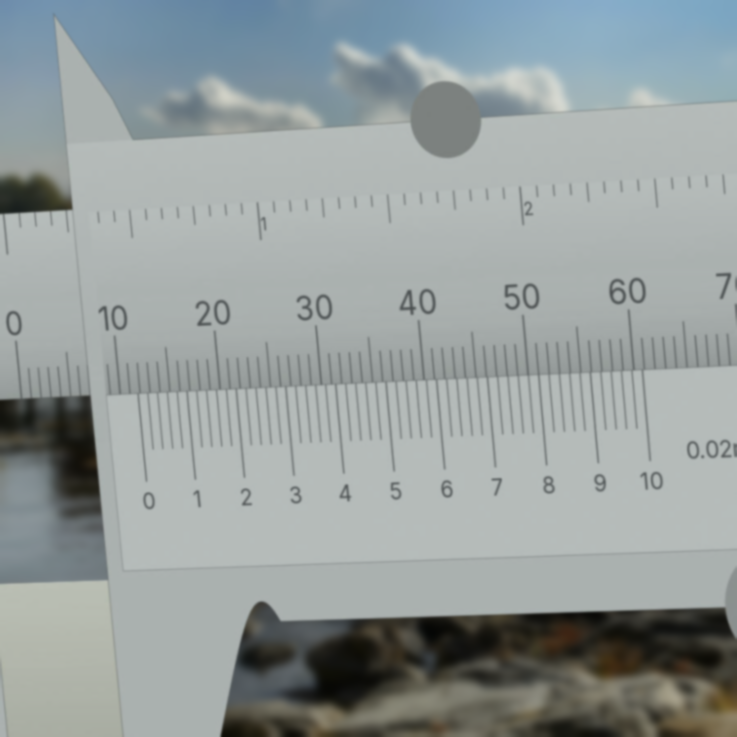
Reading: 11.8 mm
